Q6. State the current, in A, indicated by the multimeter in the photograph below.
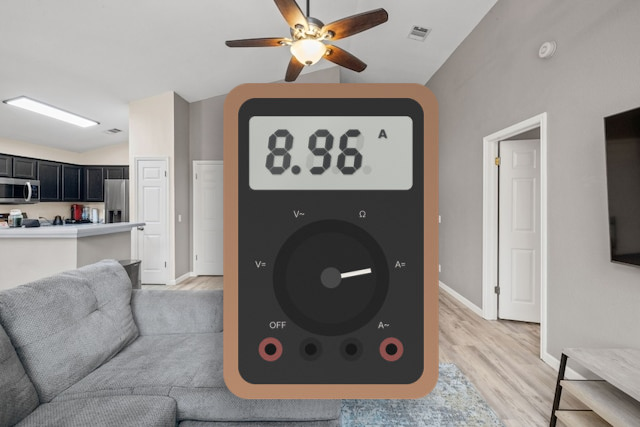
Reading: 8.96 A
